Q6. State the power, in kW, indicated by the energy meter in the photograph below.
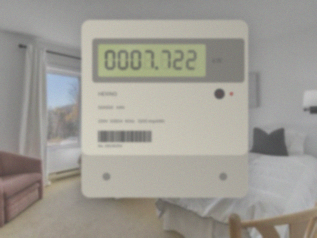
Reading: 7.722 kW
